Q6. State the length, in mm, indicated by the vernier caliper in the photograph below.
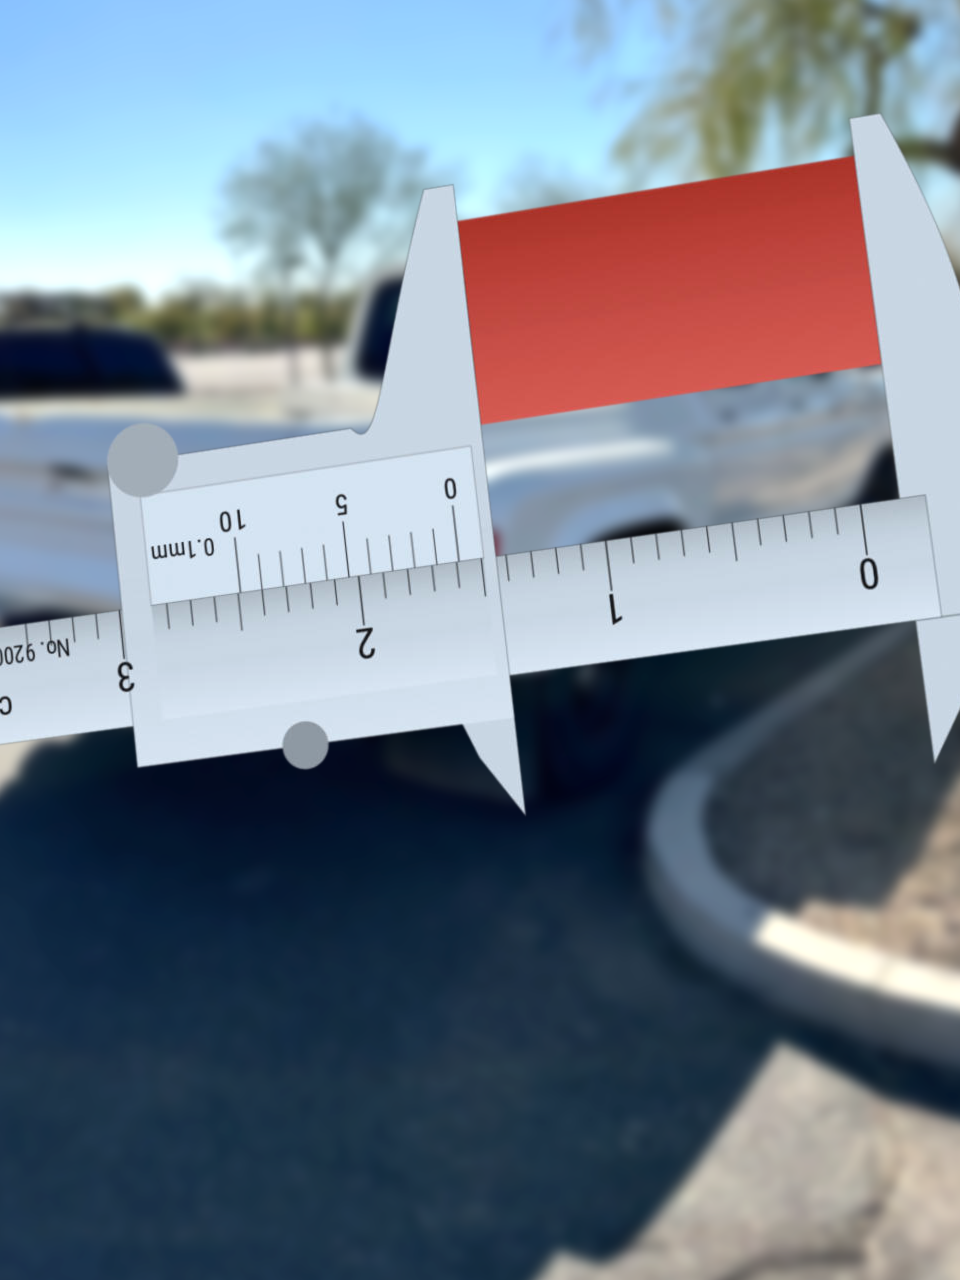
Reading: 15.9 mm
